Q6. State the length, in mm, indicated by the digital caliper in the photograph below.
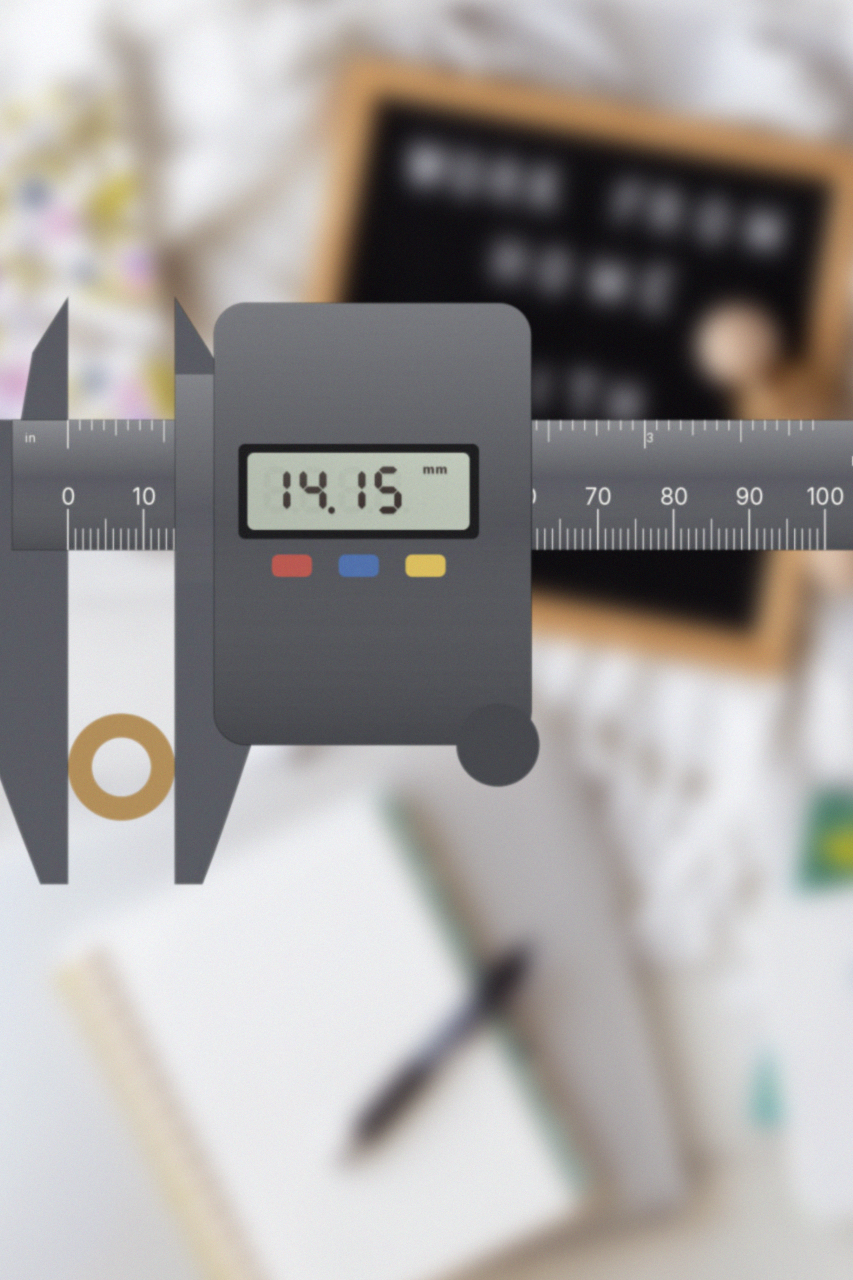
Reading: 14.15 mm
